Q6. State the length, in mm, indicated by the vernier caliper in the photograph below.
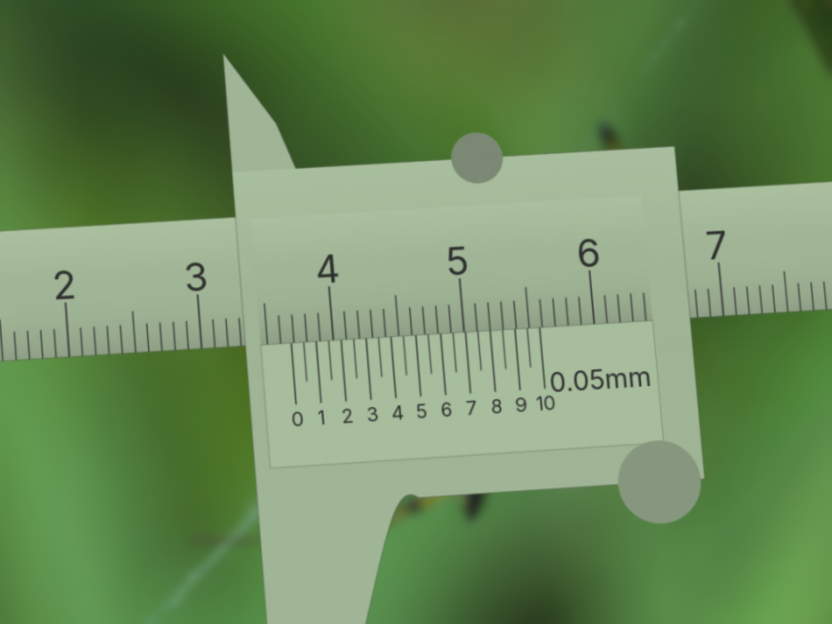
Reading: 36.8 mm
